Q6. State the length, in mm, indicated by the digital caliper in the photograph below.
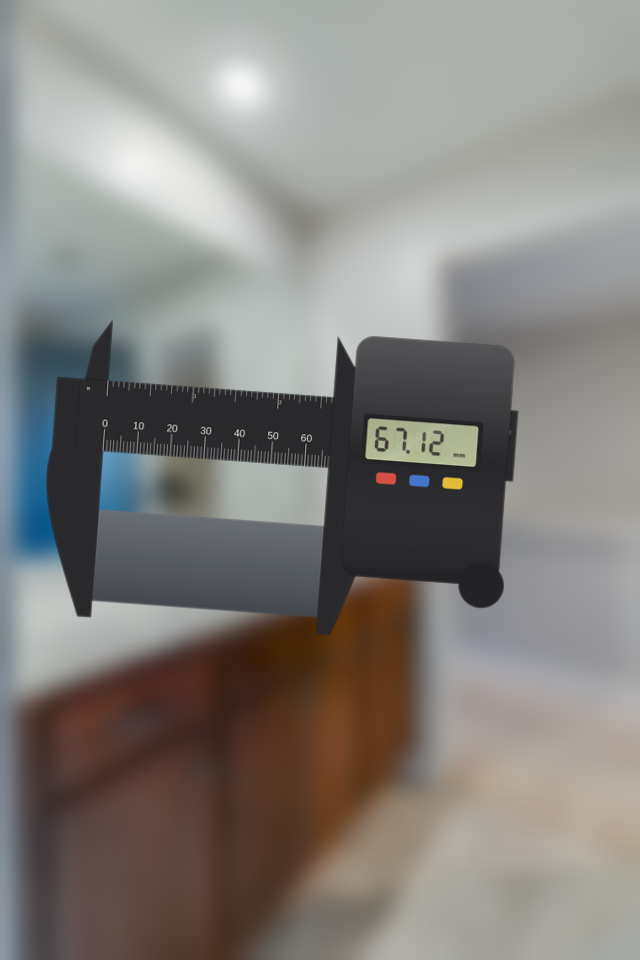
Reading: 67.12 mm
